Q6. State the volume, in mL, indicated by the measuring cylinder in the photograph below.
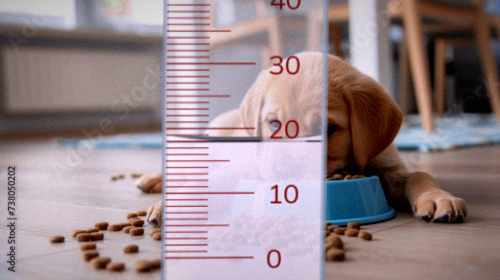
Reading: 18 mL
